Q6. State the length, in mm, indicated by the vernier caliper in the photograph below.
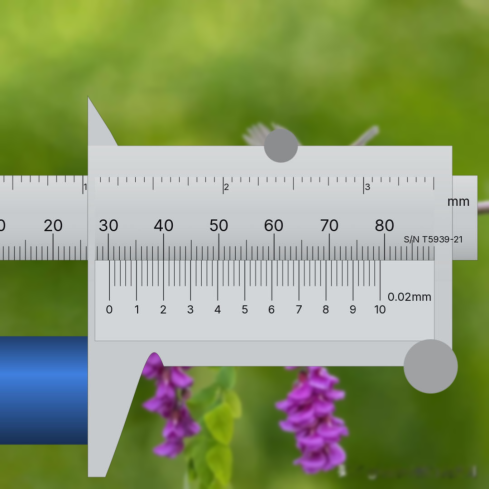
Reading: 30.2 mm
